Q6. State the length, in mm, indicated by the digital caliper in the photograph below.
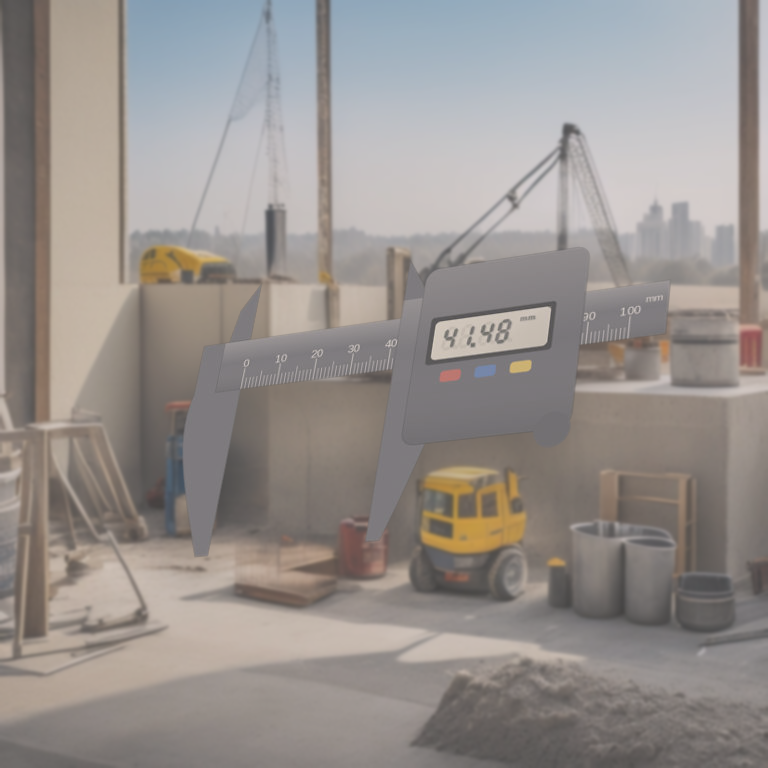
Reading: 41.48 mm
